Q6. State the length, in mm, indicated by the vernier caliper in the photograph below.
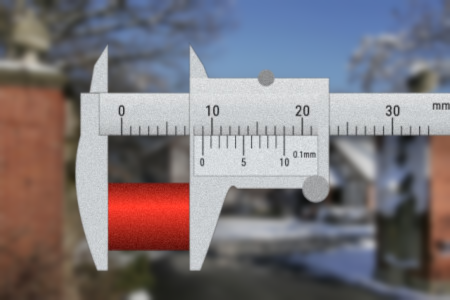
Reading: 9.0 mm
